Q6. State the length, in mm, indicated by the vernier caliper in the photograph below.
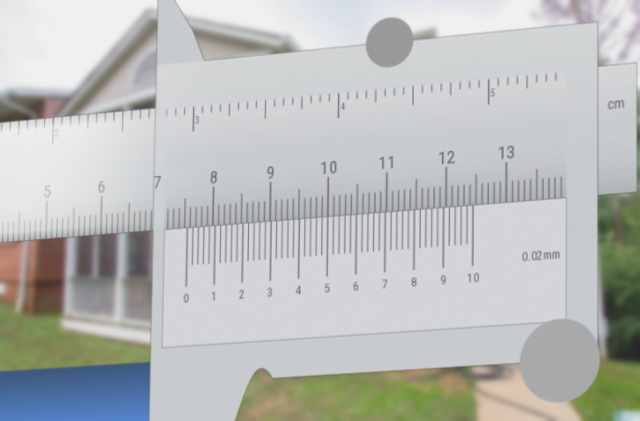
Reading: 75.5 mm
